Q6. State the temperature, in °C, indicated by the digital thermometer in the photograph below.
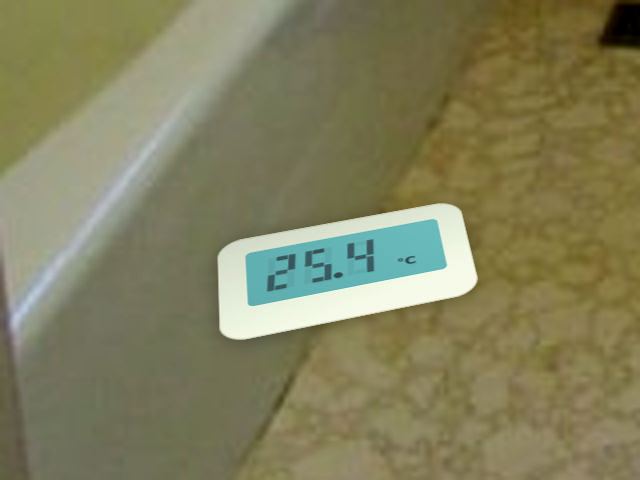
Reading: 25.4 °C
